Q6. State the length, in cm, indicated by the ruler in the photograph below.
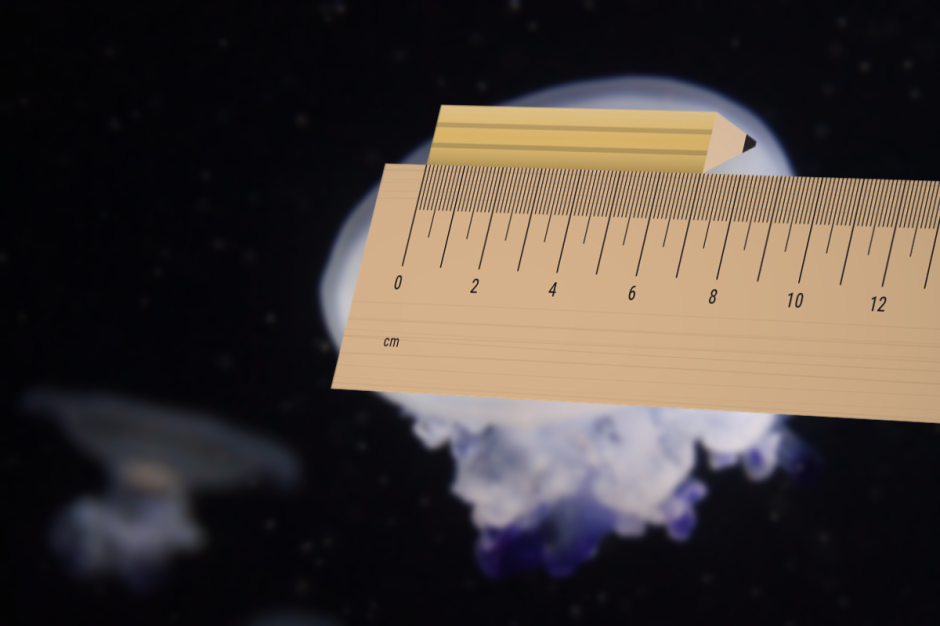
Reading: 8.2 cm
